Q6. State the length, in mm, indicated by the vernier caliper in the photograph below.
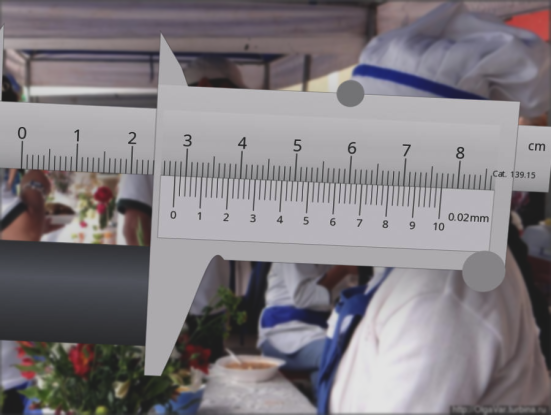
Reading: 28.0 mm
